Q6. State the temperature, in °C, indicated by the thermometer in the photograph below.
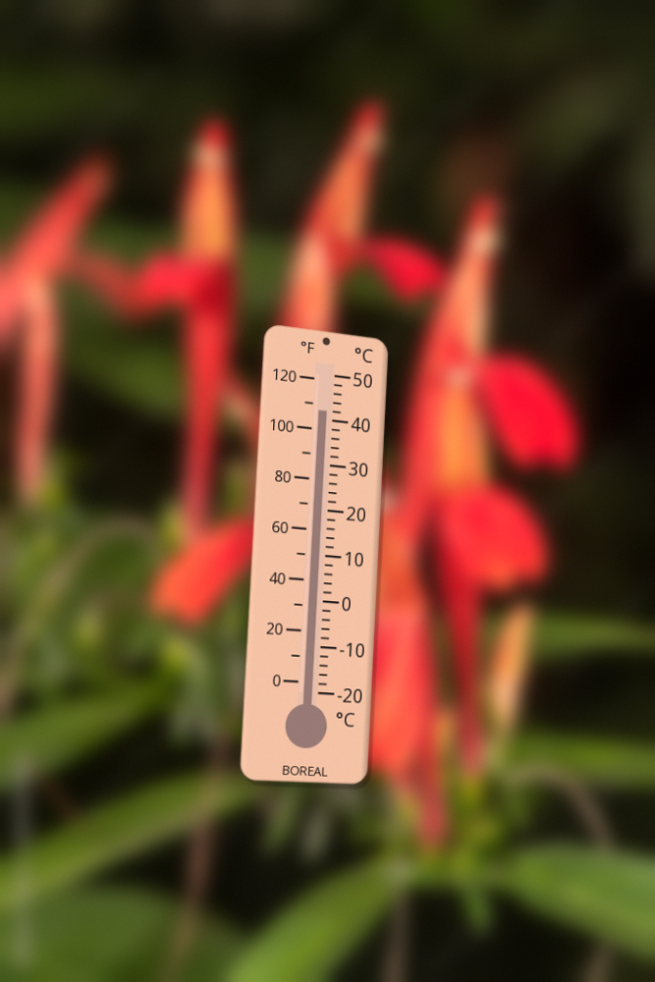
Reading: 42 °C
